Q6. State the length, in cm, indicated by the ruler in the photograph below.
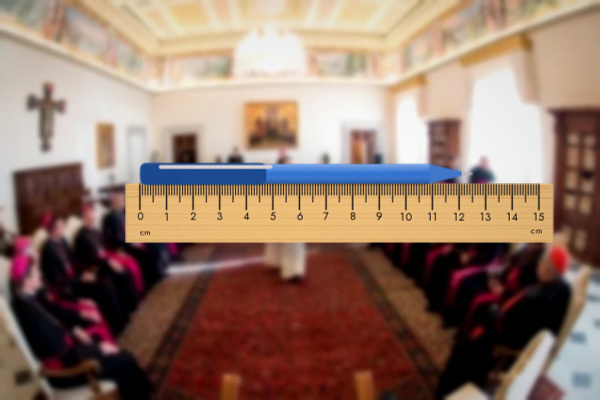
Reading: 12.5 cm
